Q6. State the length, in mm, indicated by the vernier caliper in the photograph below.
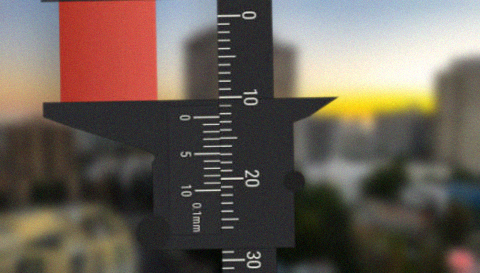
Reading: 12.4 mm
